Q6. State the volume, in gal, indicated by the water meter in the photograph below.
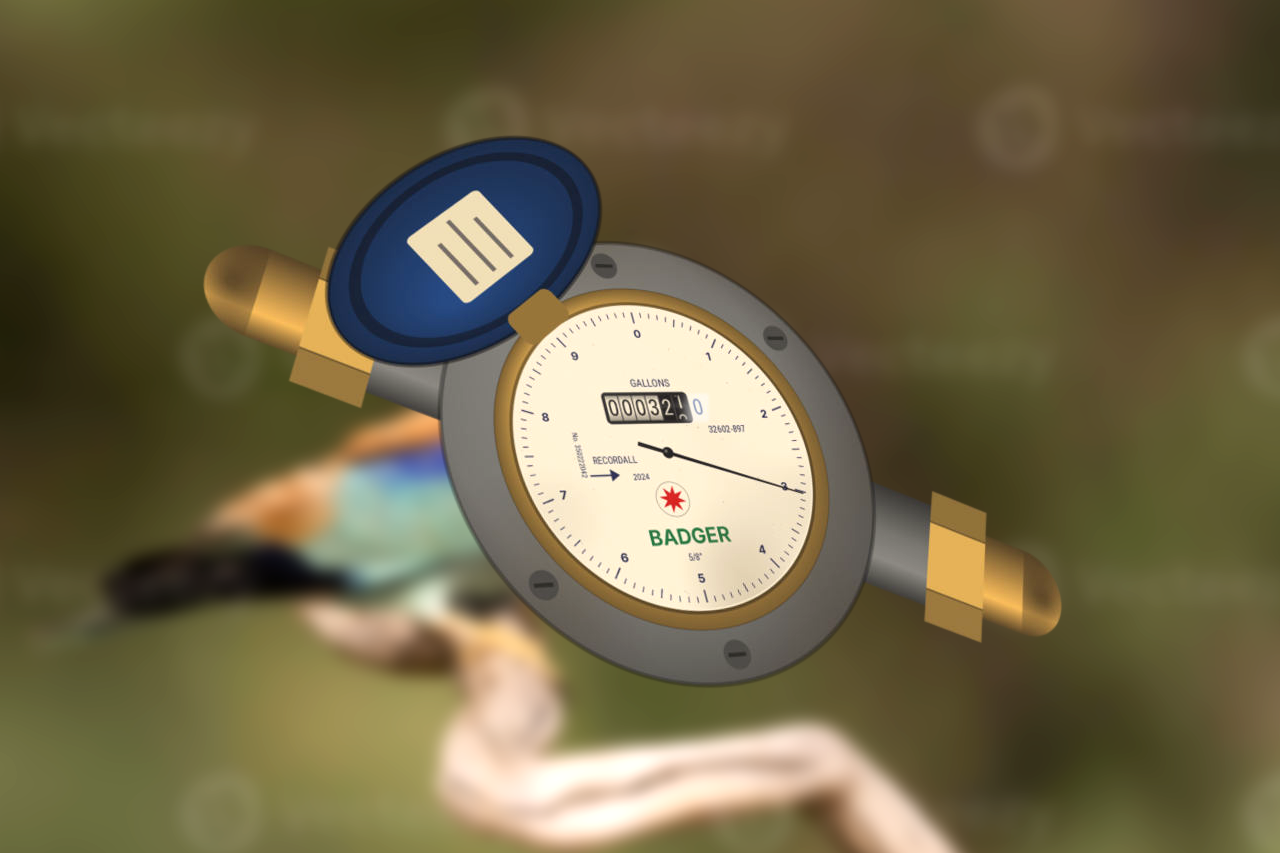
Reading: 3213.0 gal
